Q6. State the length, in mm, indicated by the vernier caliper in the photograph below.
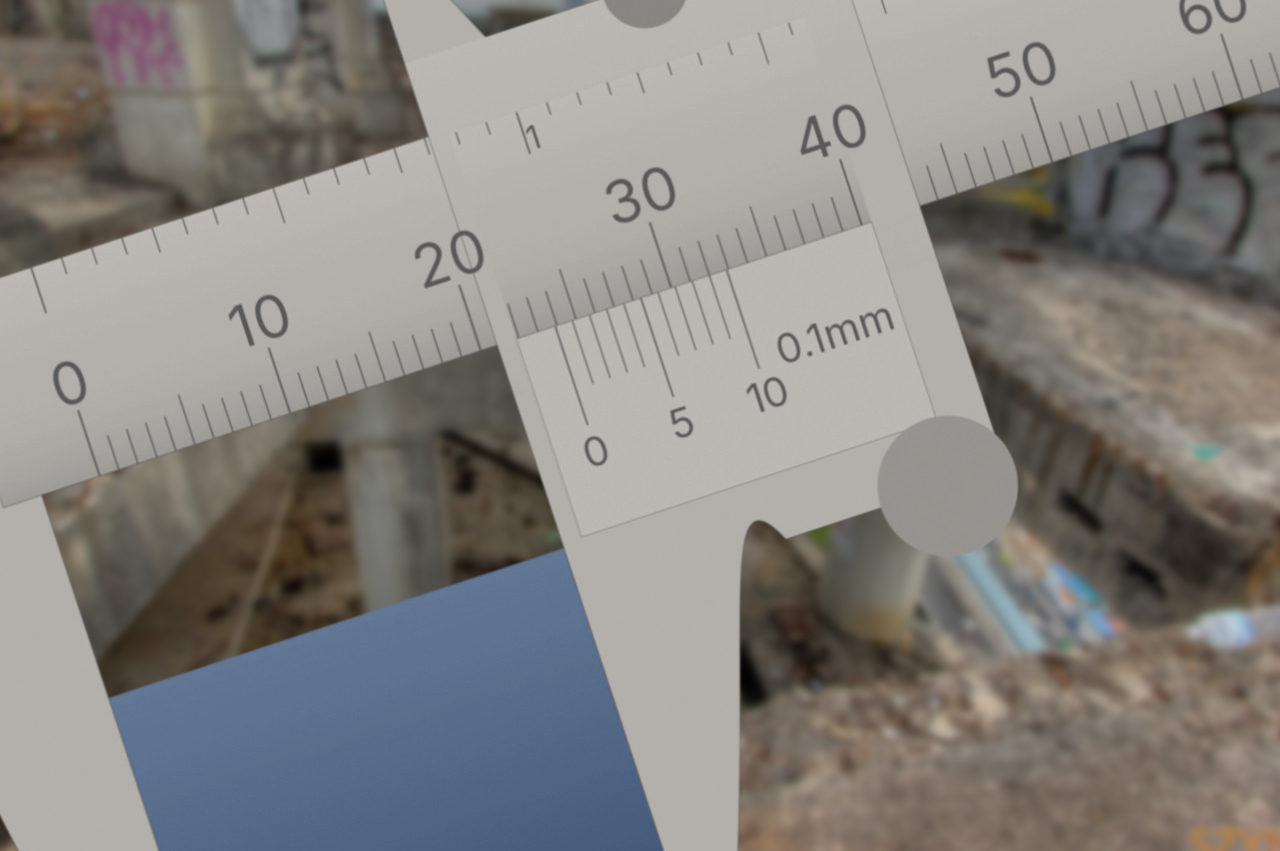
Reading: 23.9 mm
